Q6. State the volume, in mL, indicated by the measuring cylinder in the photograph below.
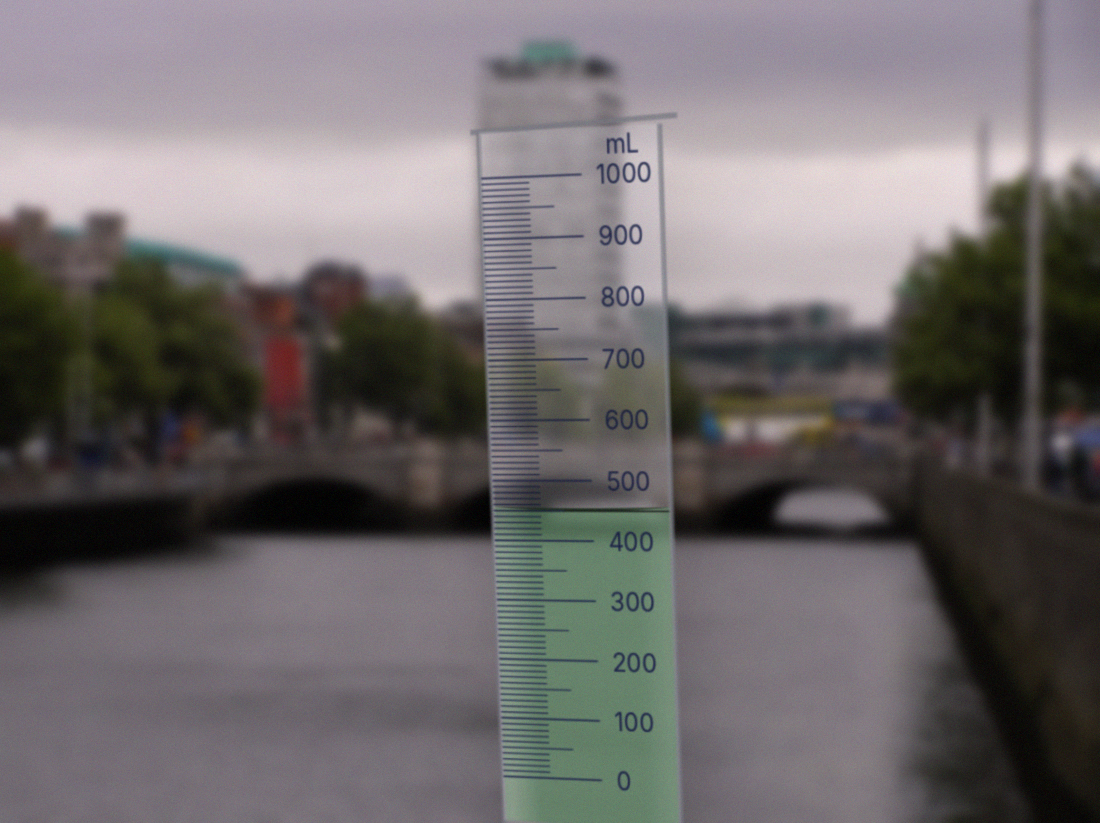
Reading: 450 mL
